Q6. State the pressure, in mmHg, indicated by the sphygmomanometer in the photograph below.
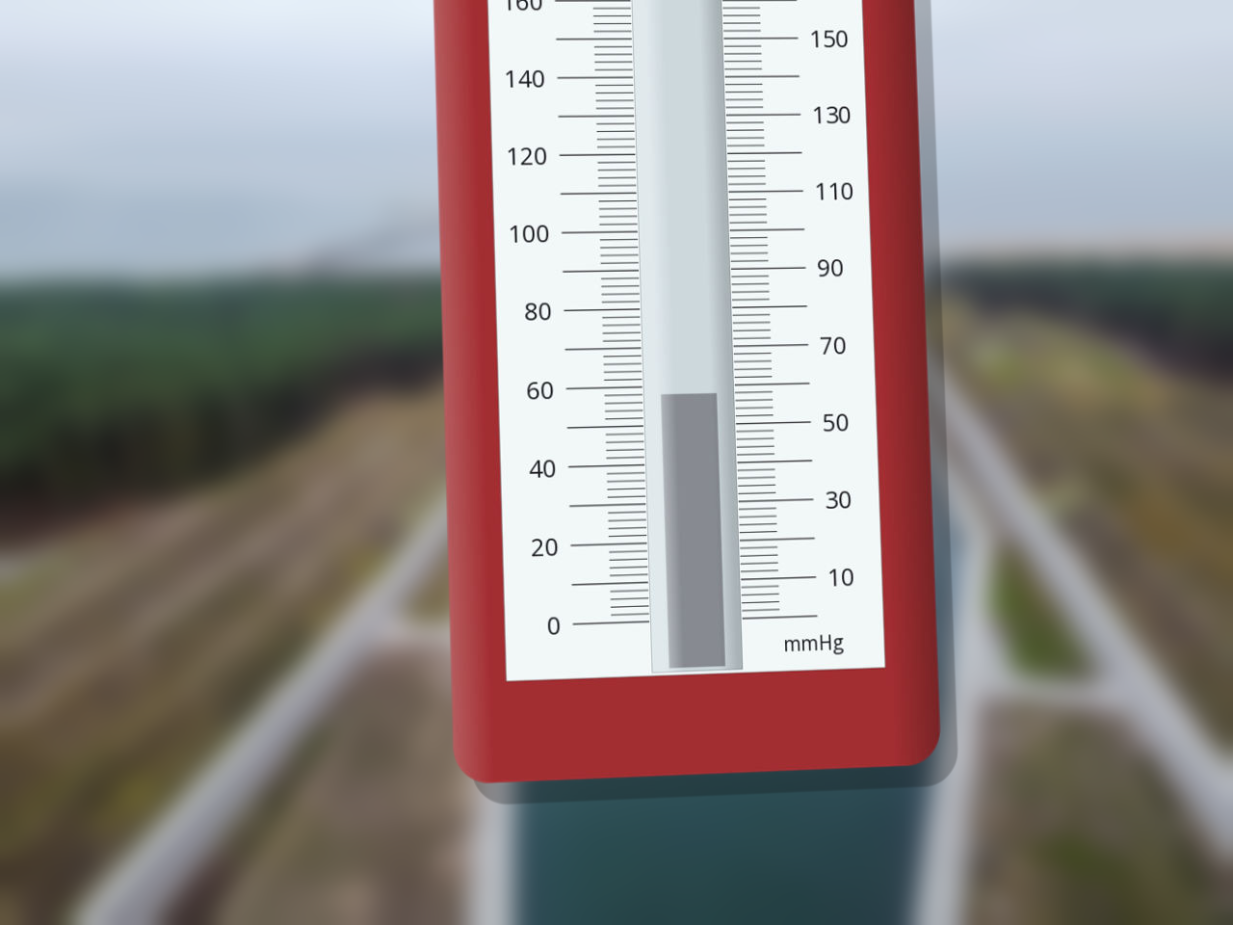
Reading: 58 mmHg
